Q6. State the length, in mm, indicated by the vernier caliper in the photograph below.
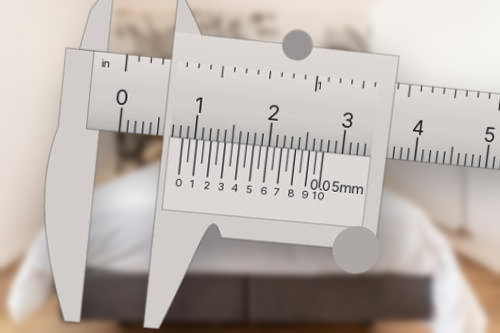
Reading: 8.4 mm
